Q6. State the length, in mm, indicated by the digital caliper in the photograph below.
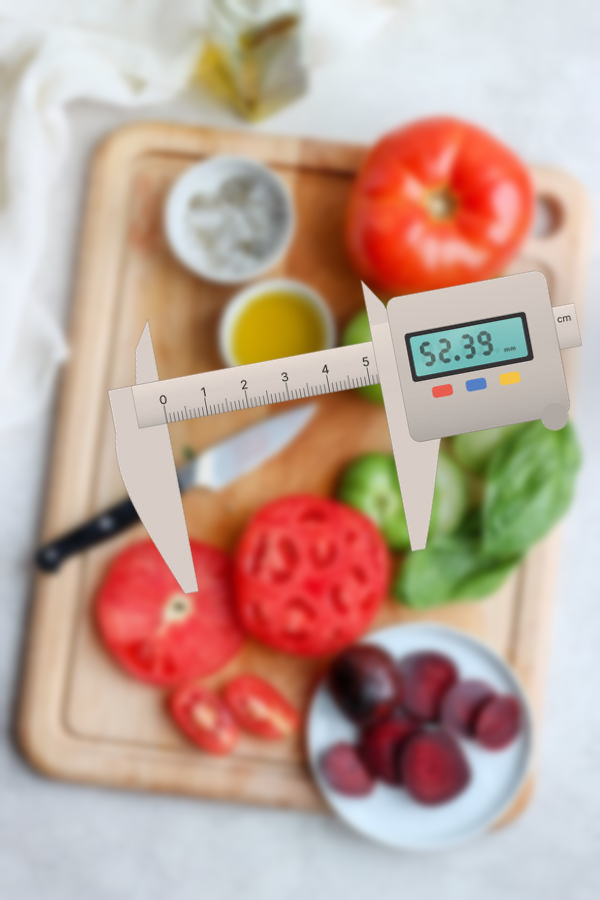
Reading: 52.39 mm
